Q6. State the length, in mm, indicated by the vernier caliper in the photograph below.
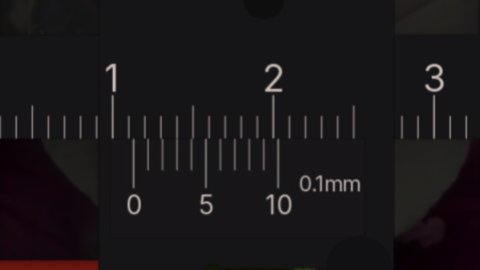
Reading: 11.3 mm
